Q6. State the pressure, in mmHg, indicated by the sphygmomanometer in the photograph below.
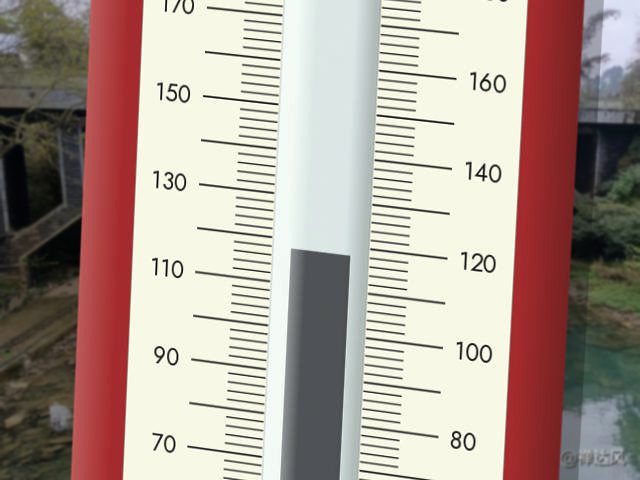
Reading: 118 mmHg
